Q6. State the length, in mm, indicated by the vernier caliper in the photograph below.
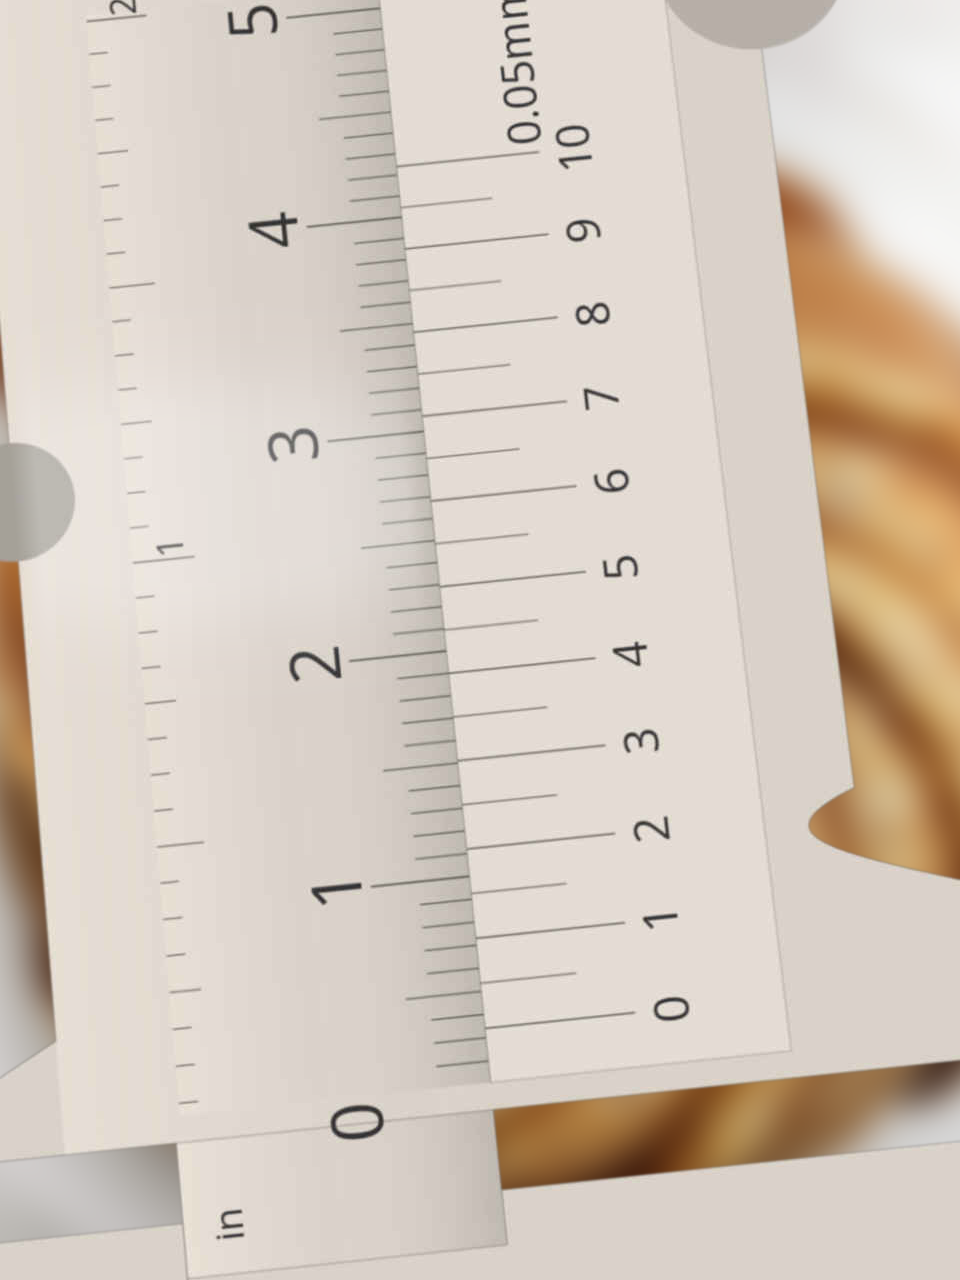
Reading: 3.4 mm
